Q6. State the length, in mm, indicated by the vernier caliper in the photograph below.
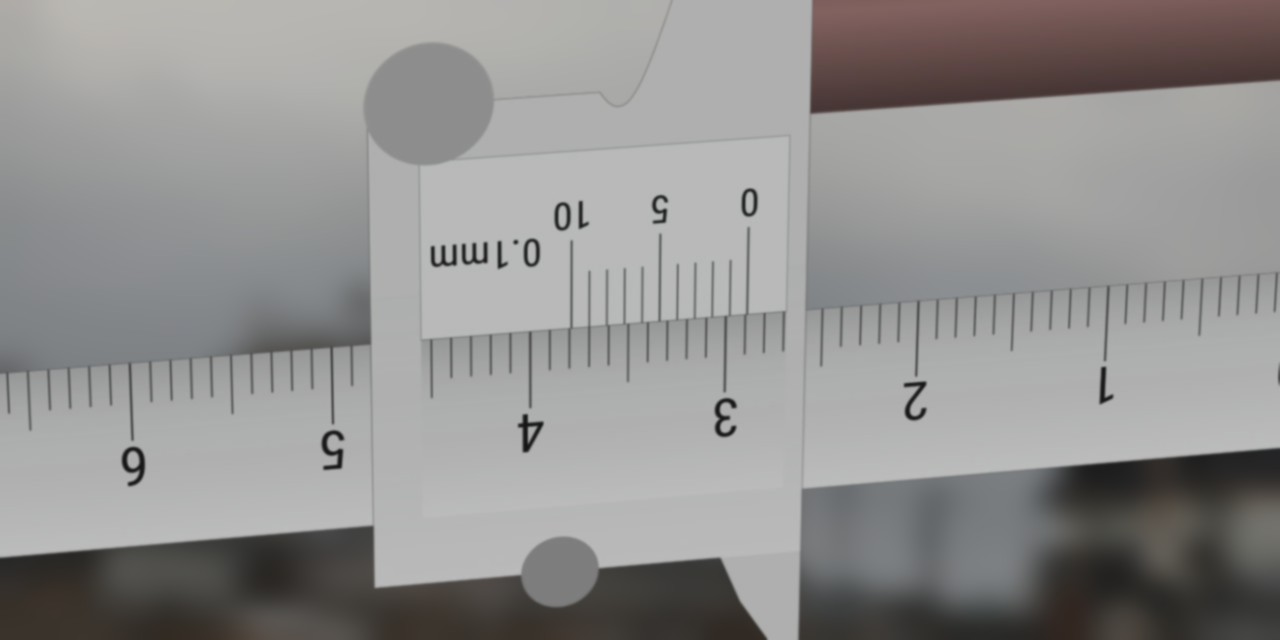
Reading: 28.9 mm
